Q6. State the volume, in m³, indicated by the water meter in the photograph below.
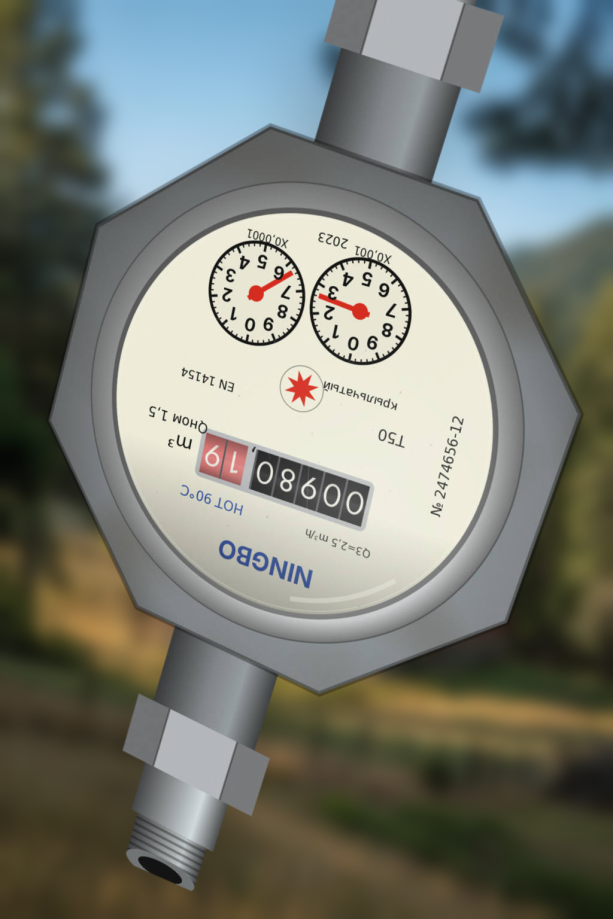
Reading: 980.1926 m³
